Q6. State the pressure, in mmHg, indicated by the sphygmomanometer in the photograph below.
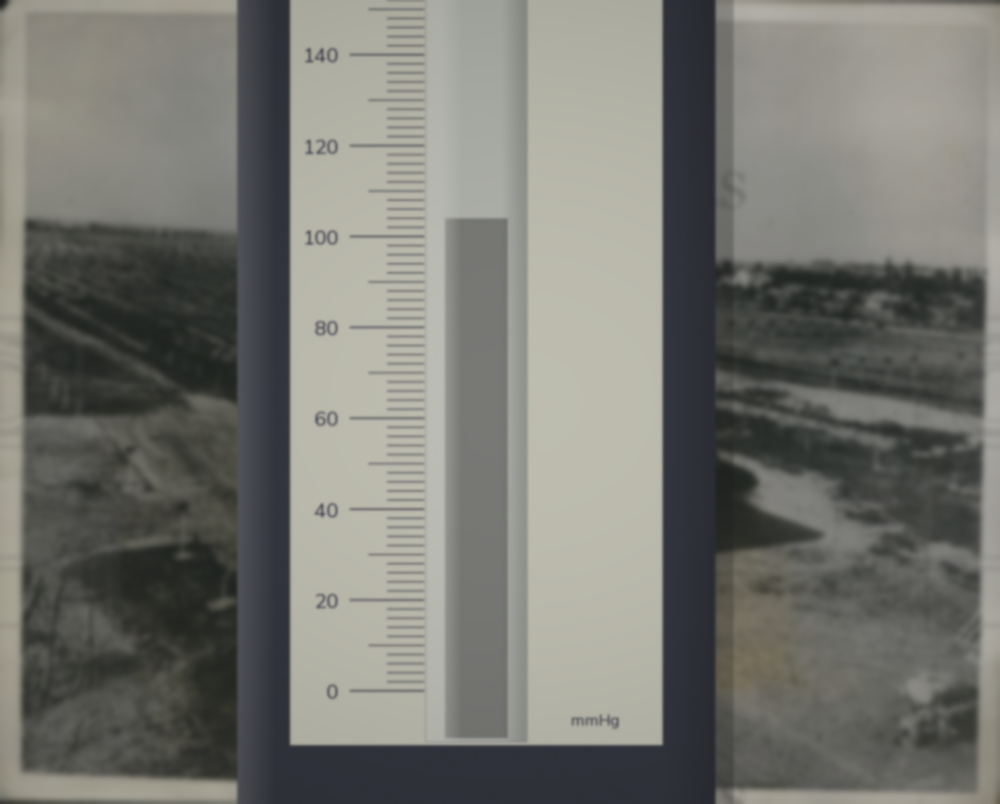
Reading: 104 mmHg
